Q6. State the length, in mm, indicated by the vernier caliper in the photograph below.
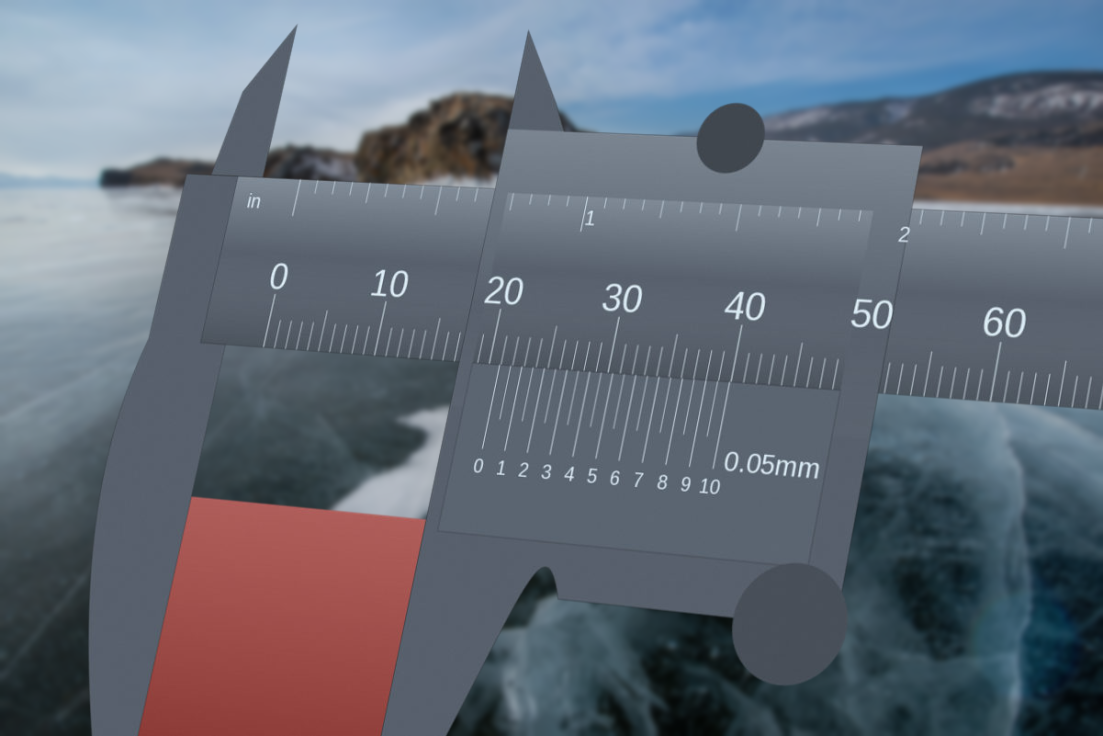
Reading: 20.9 mm
